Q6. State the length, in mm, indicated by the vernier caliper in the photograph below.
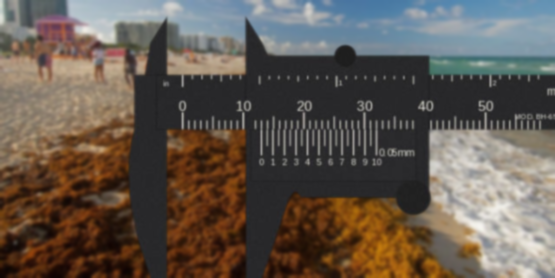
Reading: 13.0 mm
